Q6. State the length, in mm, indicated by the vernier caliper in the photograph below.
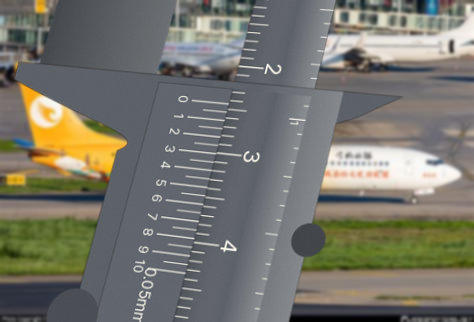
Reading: 24.4 mm
